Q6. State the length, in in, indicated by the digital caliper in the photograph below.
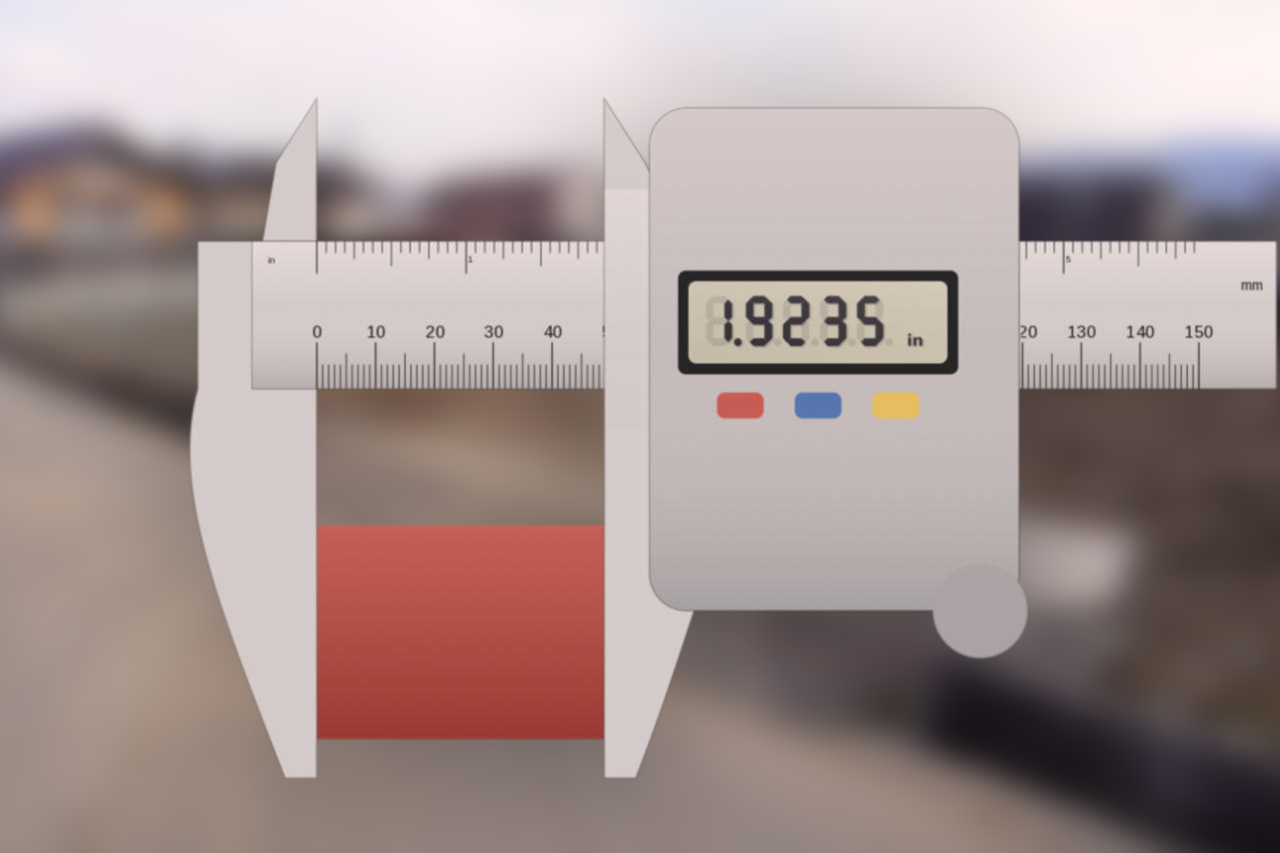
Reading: 1.9235 in
